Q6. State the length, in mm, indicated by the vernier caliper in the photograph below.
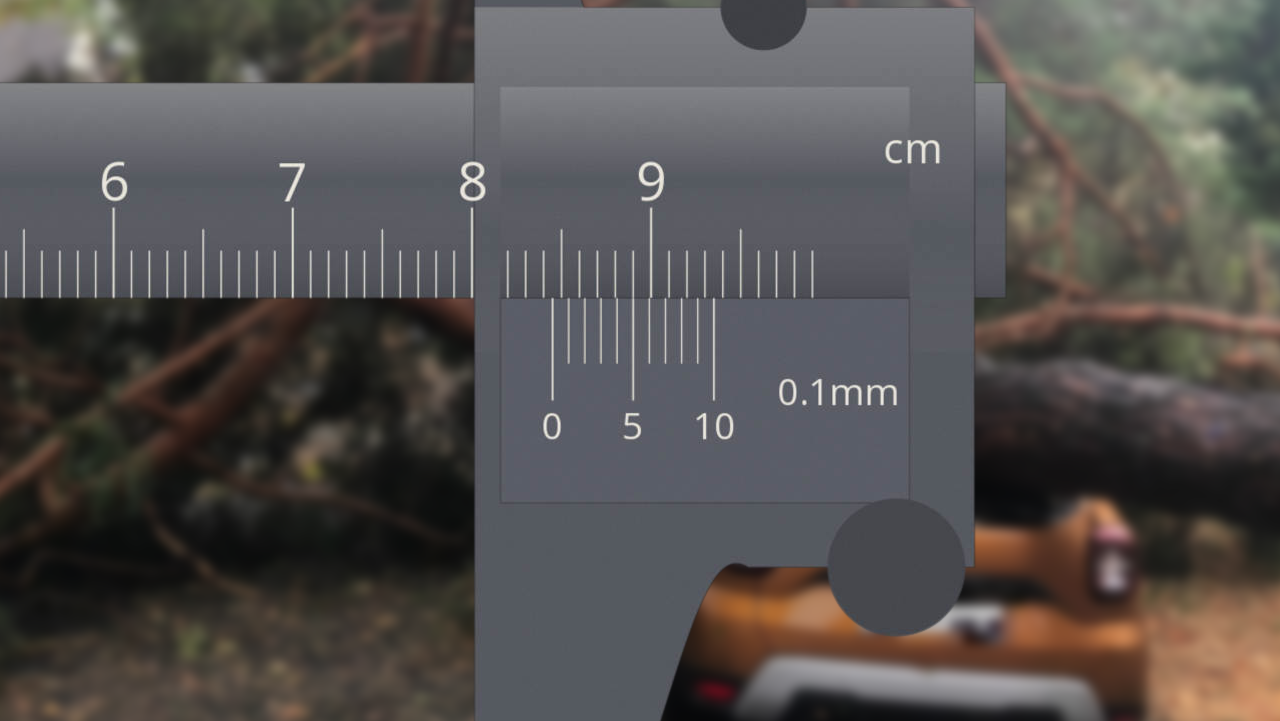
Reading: 84.5 mm
